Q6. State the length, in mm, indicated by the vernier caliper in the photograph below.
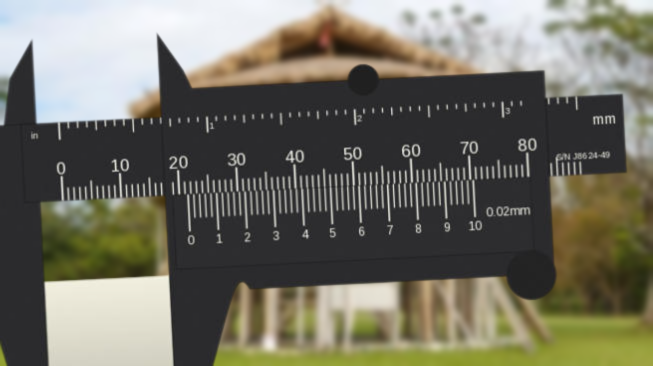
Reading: 21.5 mm
